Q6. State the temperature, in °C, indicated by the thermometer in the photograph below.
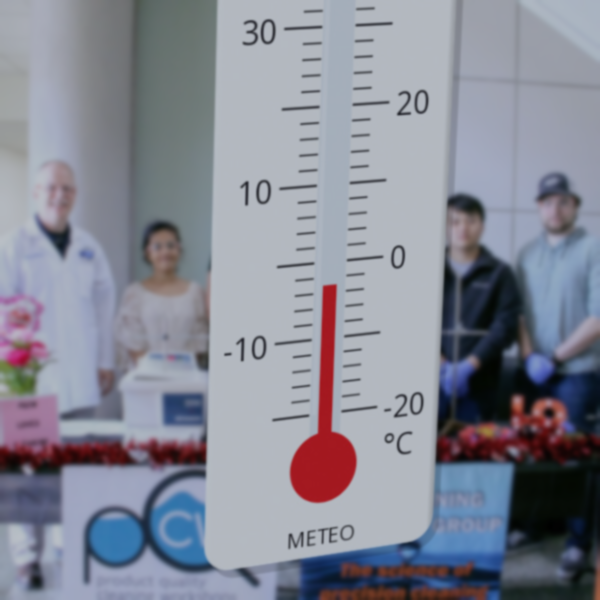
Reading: -3 °C
